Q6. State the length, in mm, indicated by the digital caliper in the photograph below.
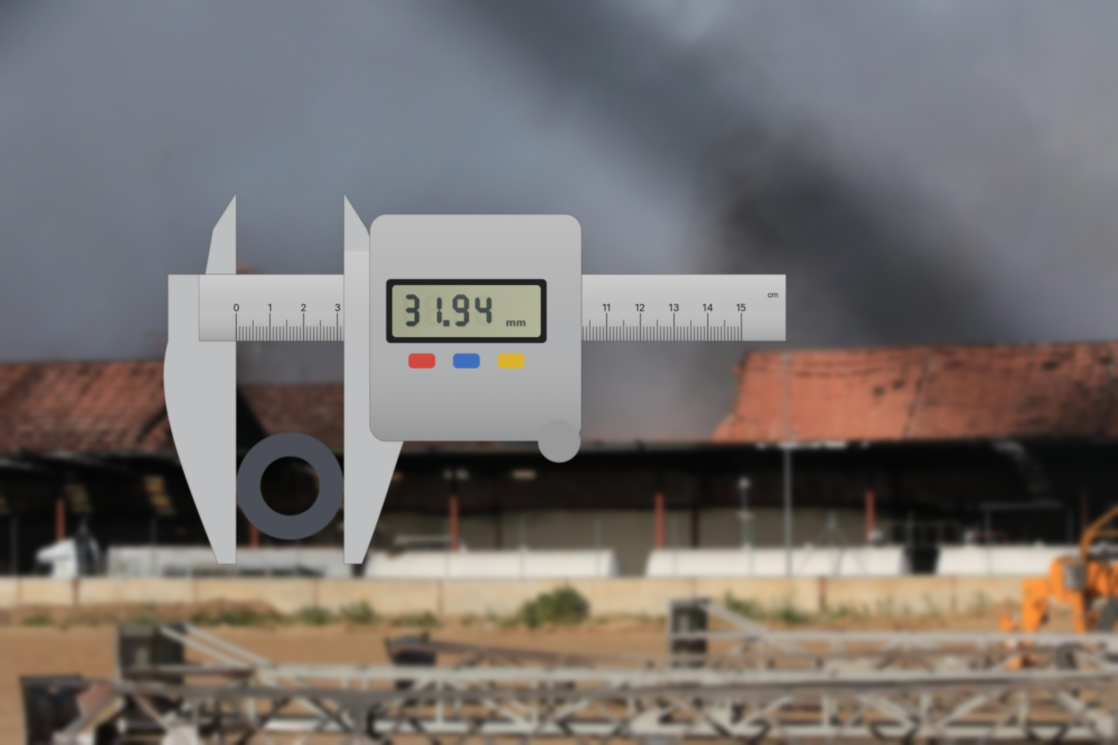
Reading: 31.94 mm
